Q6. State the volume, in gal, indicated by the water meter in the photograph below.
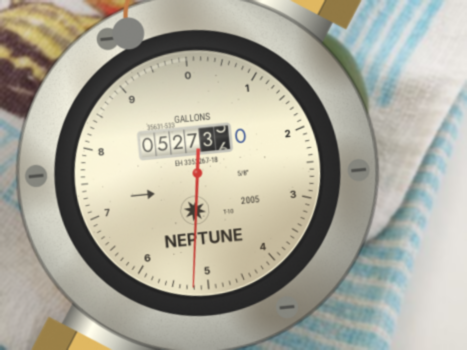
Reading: 527355.2 gal
